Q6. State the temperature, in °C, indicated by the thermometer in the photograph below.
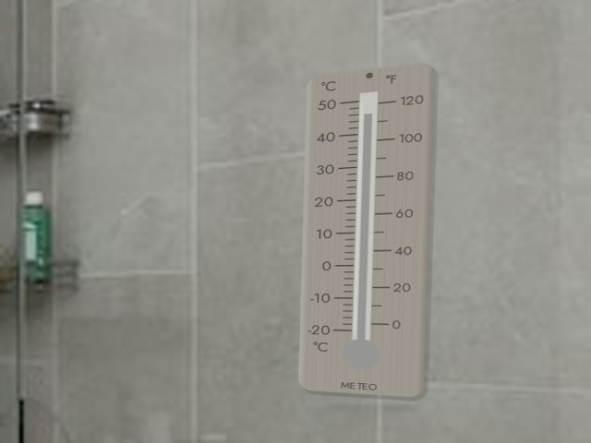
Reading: 46 °C
